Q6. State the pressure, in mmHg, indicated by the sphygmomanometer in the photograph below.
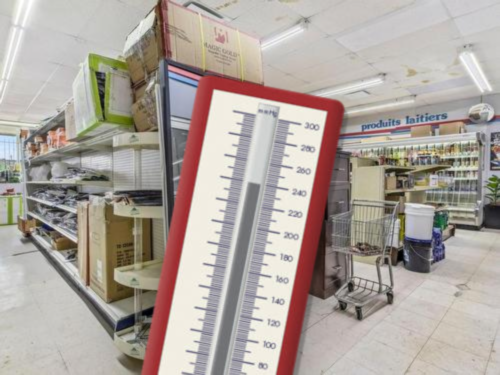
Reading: 240 mmHg
